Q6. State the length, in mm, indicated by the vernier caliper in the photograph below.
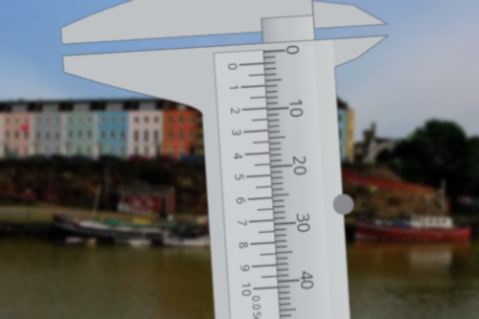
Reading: 2.0 mm
